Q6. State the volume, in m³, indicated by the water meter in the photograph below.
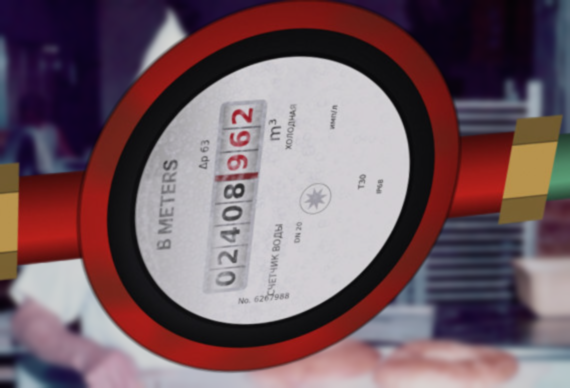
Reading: 2408.962 m³
